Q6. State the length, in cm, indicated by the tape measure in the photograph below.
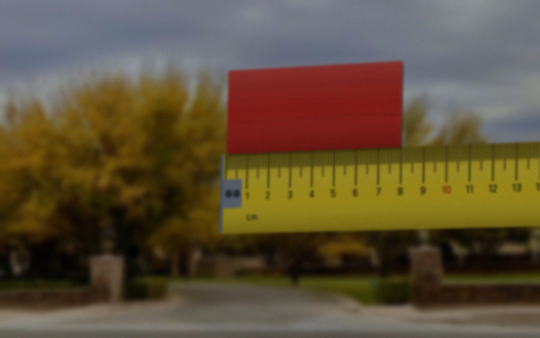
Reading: 8 cm
